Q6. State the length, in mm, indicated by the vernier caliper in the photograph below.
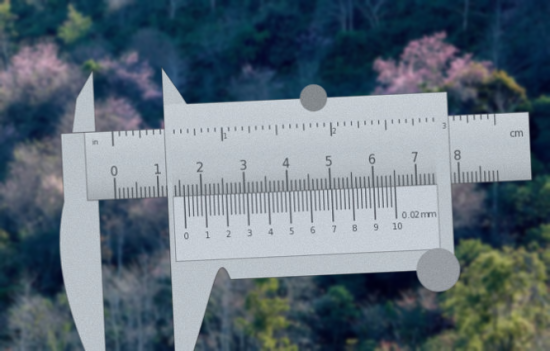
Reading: 16.0 mm
